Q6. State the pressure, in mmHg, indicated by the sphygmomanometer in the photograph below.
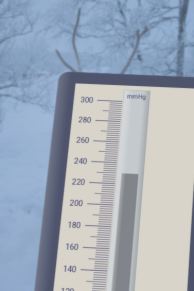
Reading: 230 mmHg
